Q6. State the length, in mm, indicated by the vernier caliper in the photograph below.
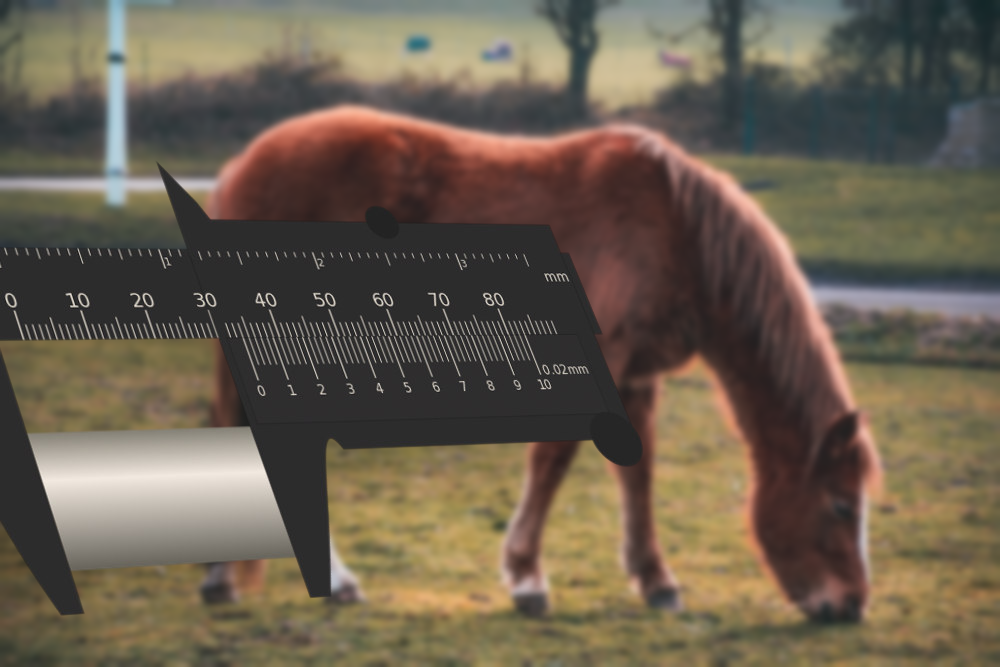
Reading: 34.0 mm
